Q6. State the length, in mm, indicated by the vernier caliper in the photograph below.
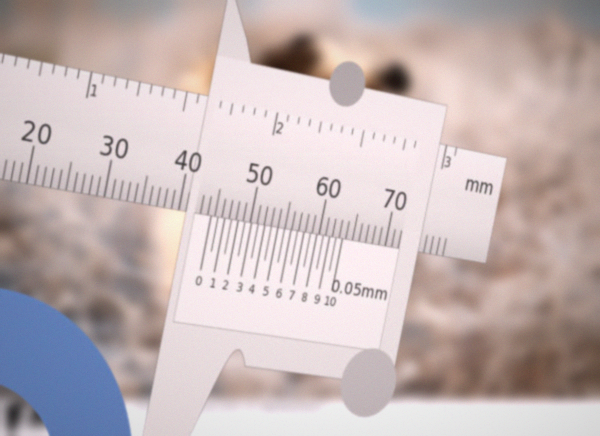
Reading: 44.5 mm
